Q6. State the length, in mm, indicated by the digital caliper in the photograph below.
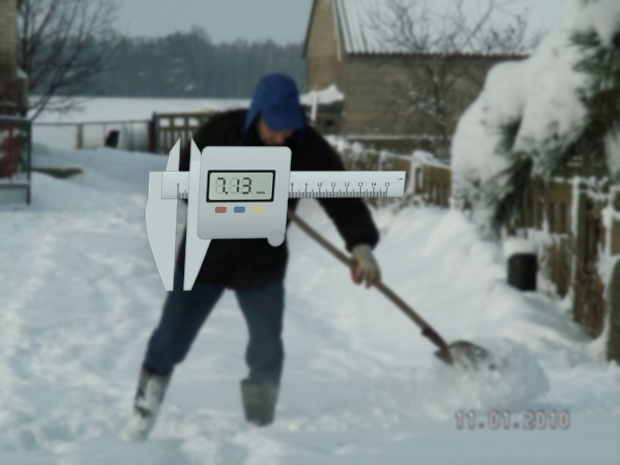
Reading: 7.13 mm
